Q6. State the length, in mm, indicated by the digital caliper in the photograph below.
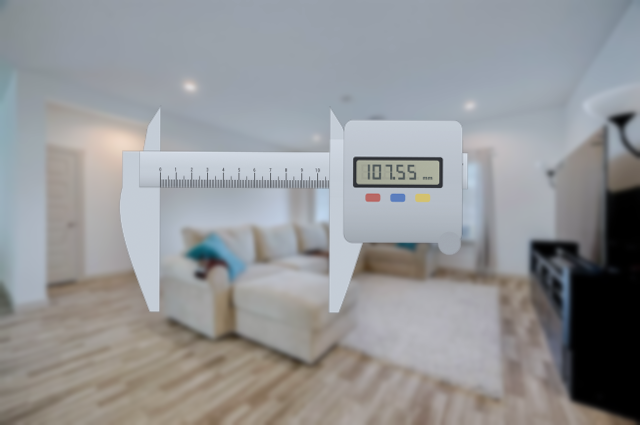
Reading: 107.55 mm
